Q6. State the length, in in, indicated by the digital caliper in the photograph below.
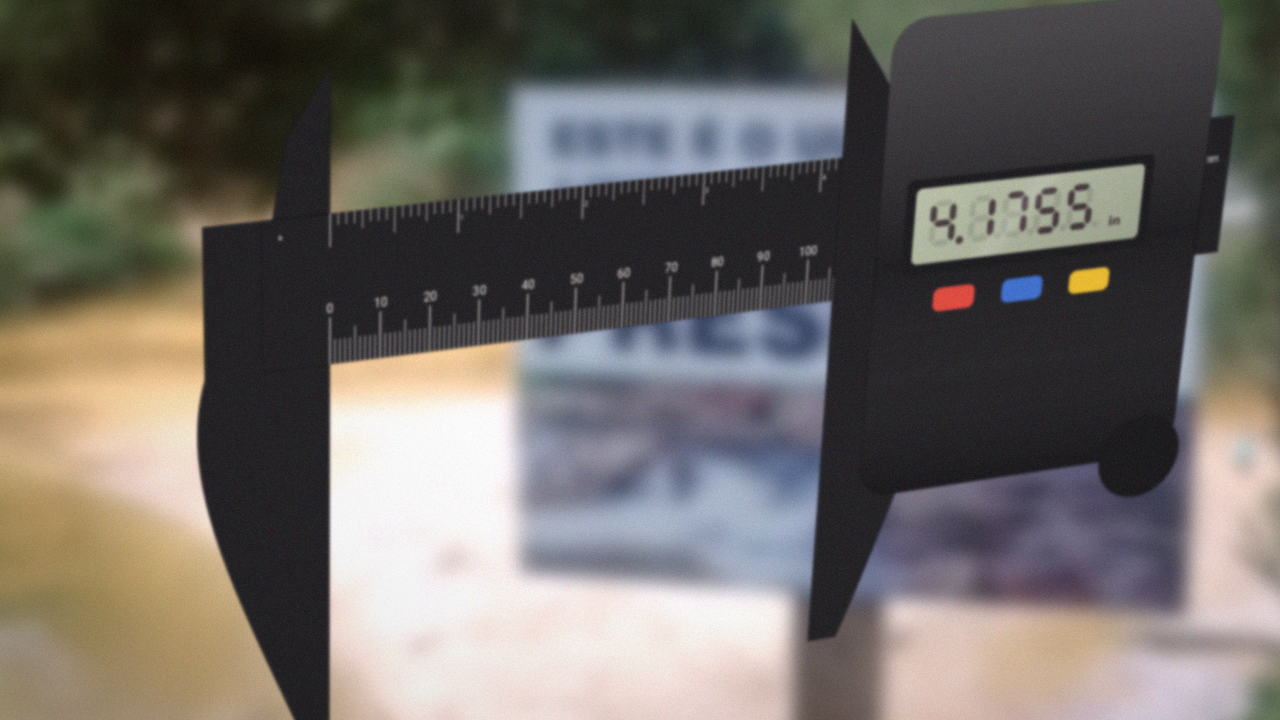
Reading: 4.1755 in
